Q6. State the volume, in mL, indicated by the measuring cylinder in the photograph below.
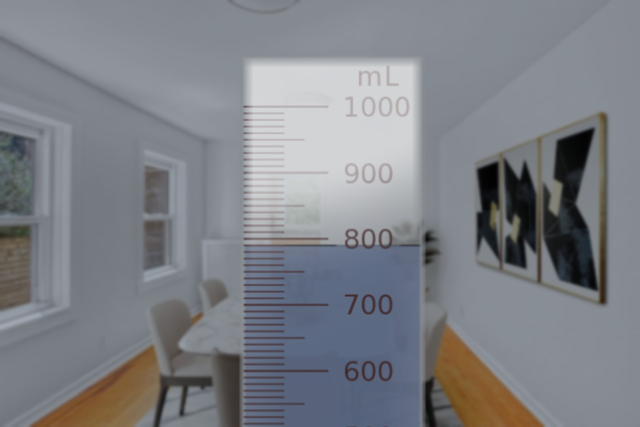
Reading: 790 mL
